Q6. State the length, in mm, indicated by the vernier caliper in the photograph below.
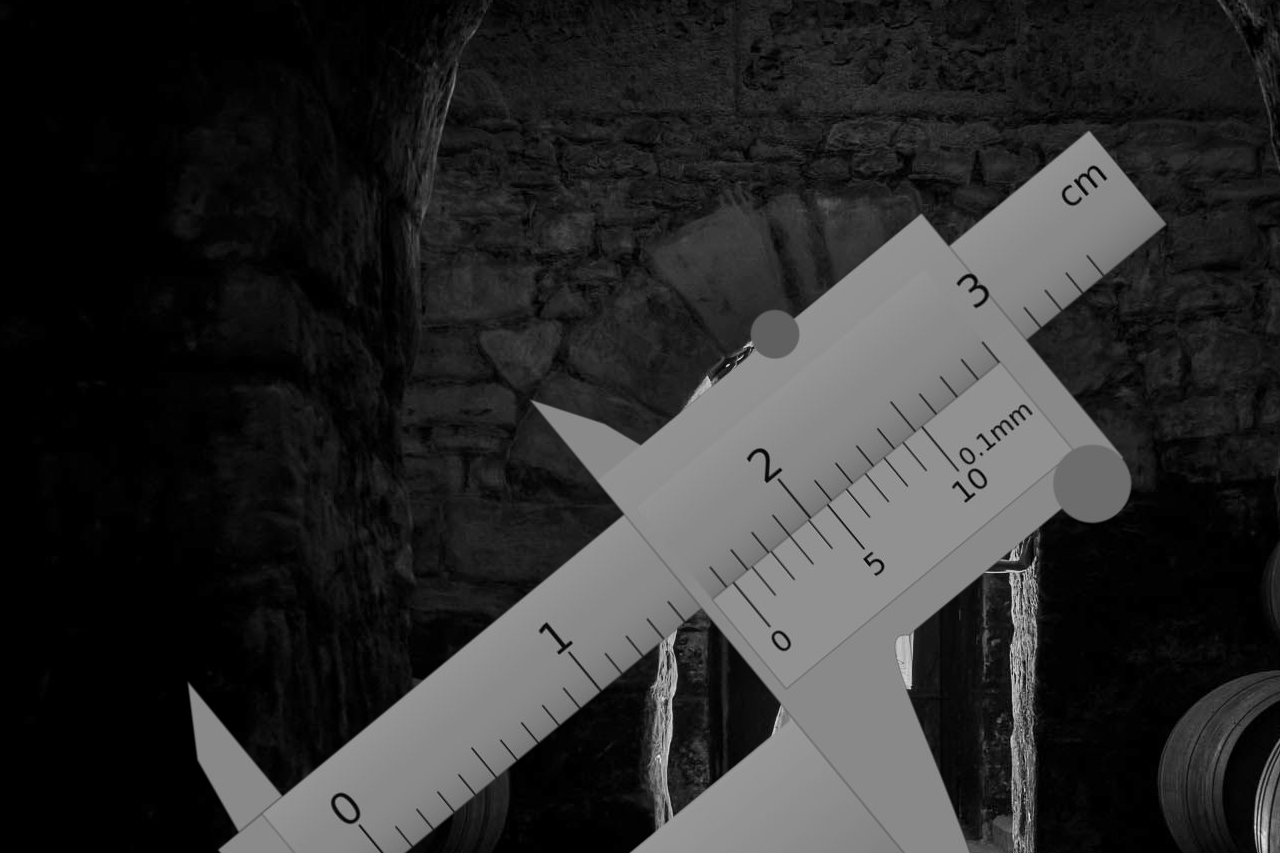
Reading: 16.3 mm
